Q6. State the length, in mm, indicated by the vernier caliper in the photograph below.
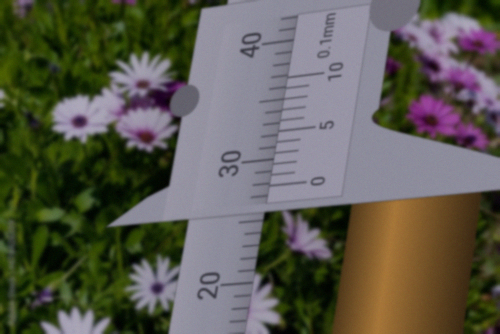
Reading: 27.8 mm
